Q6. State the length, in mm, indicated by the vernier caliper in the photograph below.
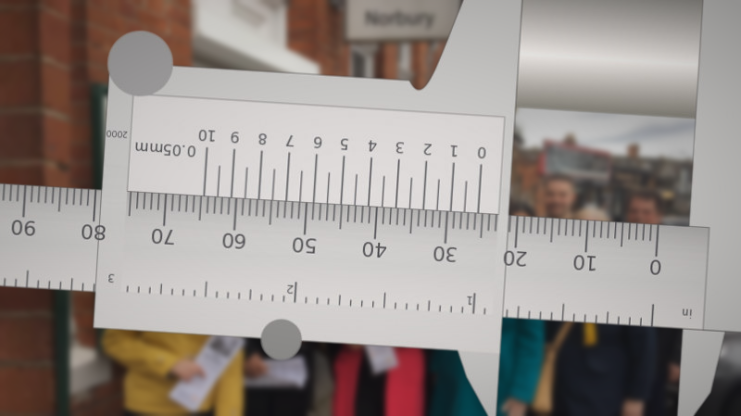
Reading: 25.6 mm
